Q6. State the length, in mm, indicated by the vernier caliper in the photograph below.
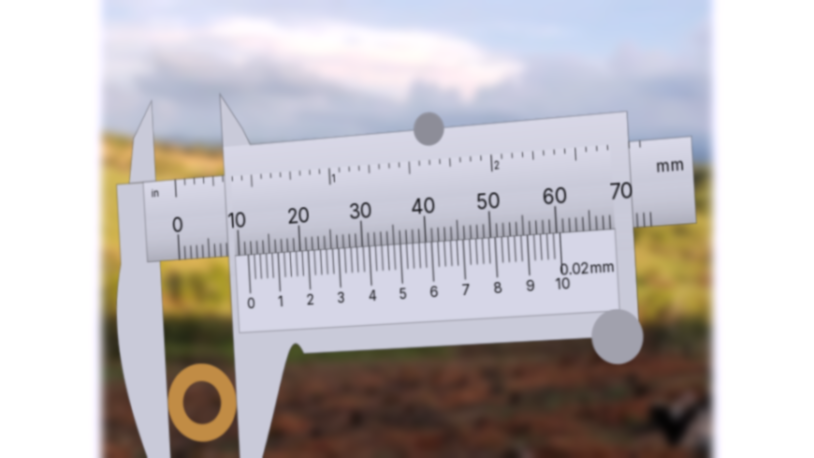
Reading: 11.5 mm
